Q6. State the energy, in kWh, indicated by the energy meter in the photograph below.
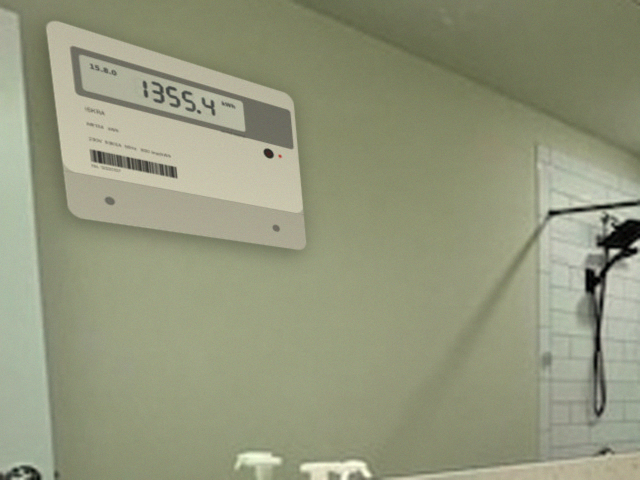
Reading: 1355.4 kWh
